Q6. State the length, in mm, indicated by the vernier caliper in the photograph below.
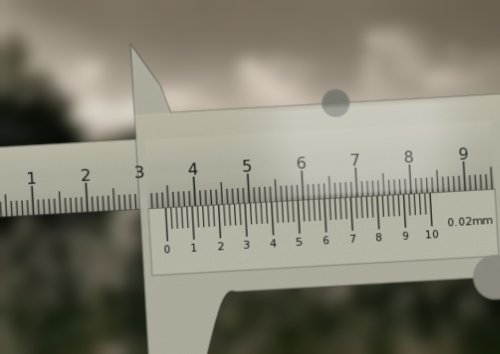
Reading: 34.5 mm
